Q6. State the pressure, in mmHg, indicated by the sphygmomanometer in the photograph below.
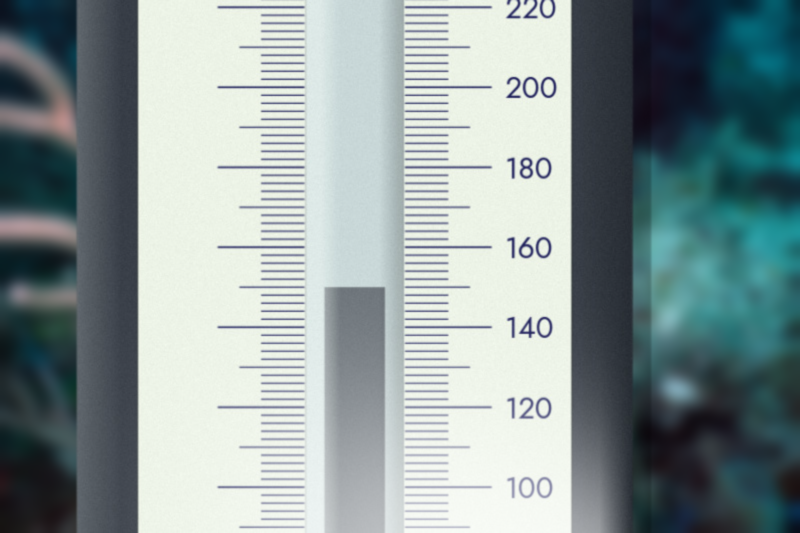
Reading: 150 mmHg
